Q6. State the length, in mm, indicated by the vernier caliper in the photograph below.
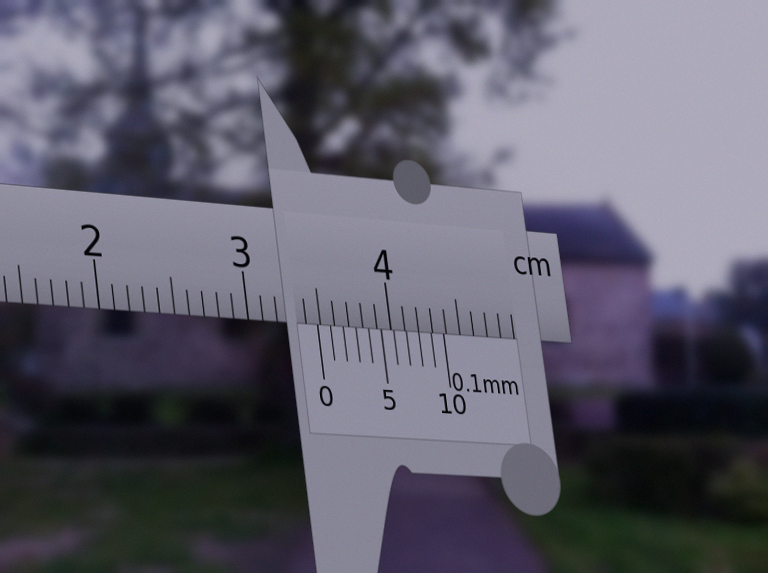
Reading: 34.8 mm
